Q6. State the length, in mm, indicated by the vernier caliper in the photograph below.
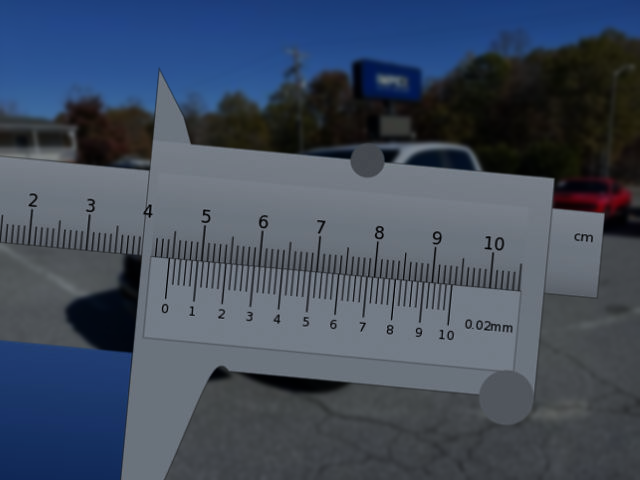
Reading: 44.4 mm
